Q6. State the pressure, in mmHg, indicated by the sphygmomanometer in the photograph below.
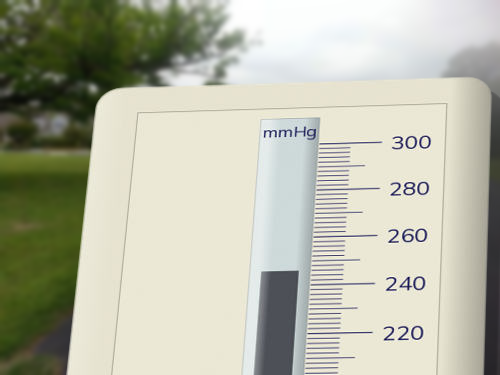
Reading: 246 mmHg
